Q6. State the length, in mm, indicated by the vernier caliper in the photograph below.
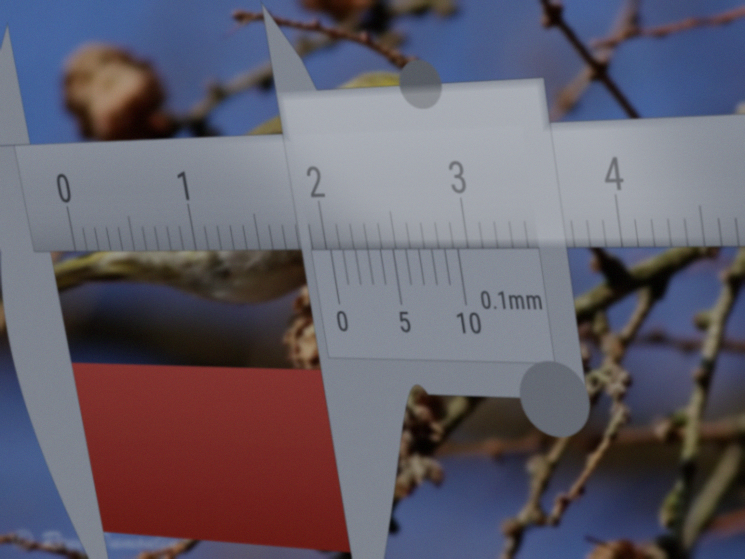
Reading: 20.3 mm
